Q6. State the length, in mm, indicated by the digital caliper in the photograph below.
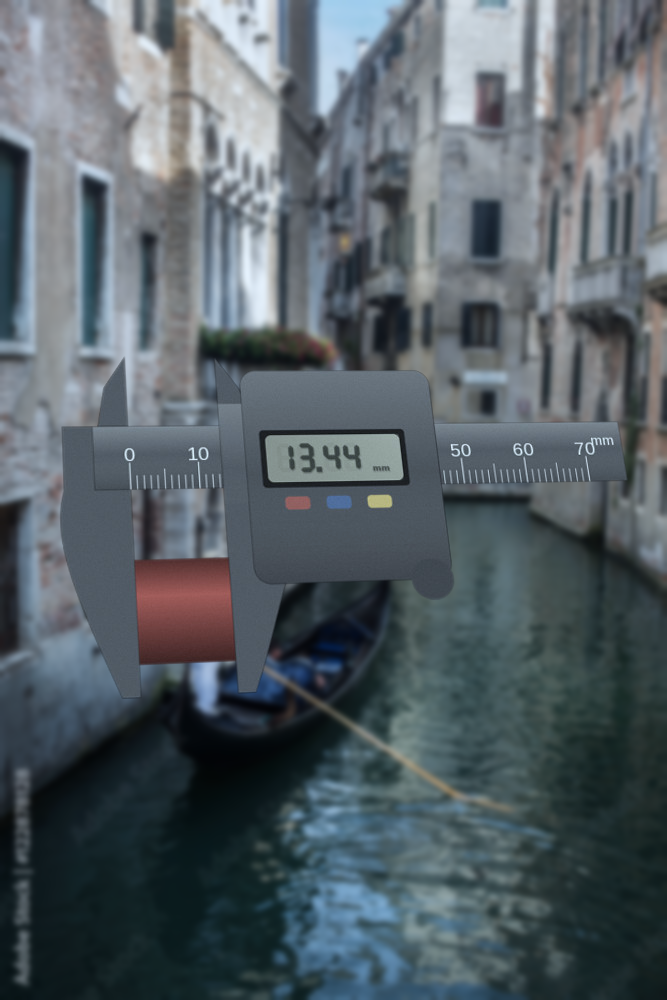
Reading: 13.44 mm
